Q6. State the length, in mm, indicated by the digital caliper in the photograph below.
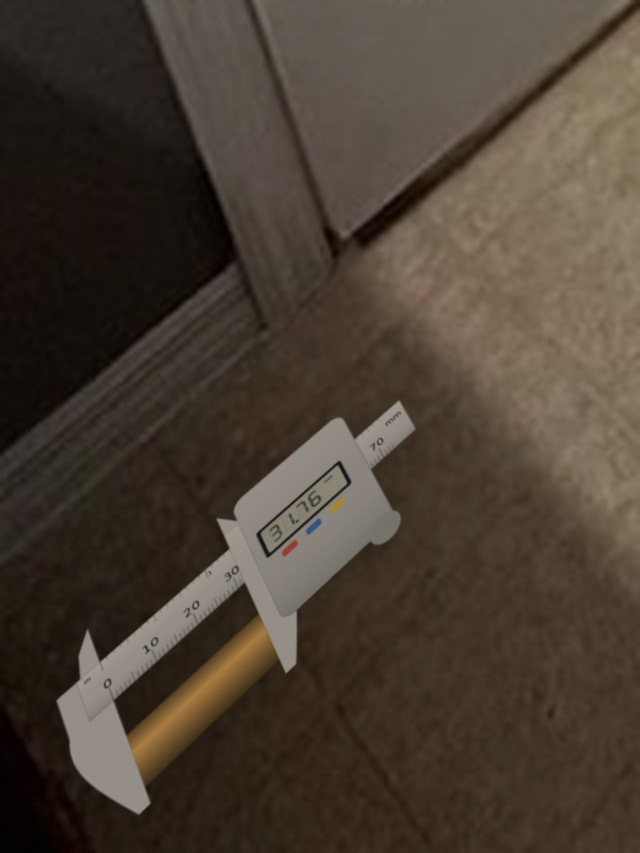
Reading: 31.76 mm
